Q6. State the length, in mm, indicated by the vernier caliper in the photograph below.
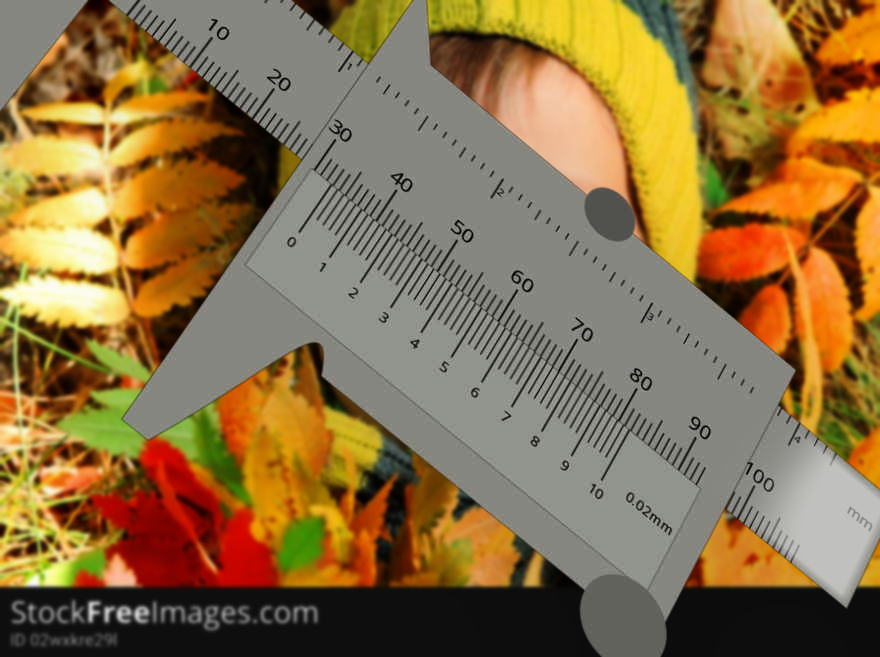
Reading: 32.8 mm
